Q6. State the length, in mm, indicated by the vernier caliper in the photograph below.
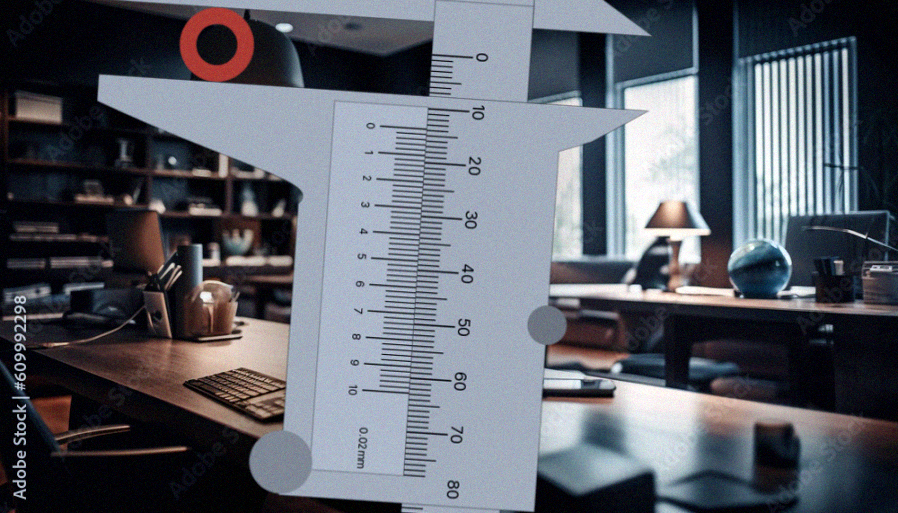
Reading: 13.8 mm
